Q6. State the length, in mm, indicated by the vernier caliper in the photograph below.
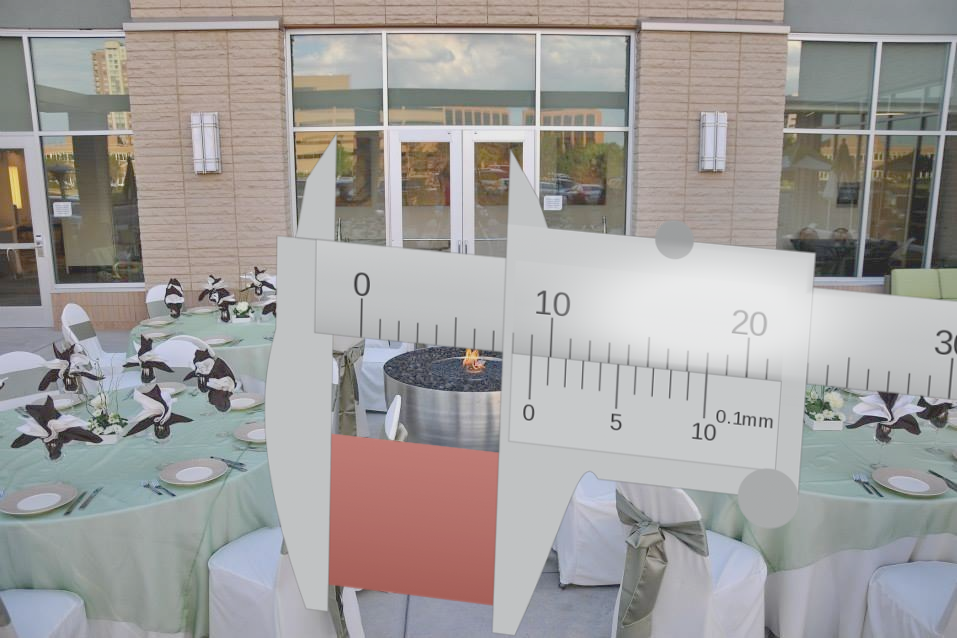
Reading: 9.0 mm
